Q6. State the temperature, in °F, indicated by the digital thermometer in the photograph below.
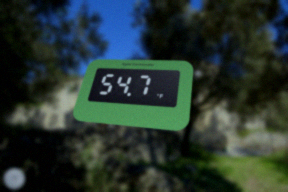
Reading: 54.7 °F
